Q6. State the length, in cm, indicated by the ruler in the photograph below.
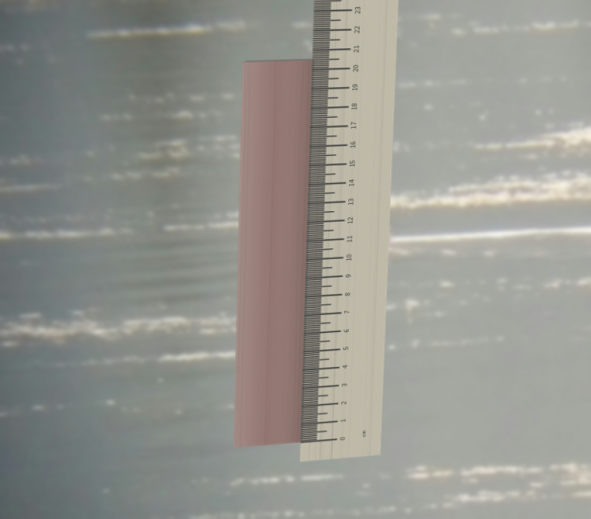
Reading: 20.5 cm
